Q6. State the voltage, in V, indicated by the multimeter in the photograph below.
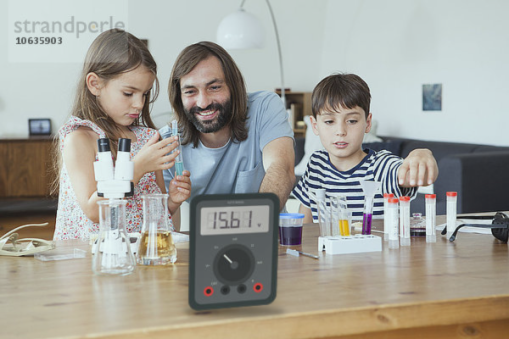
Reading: 15.61 V
